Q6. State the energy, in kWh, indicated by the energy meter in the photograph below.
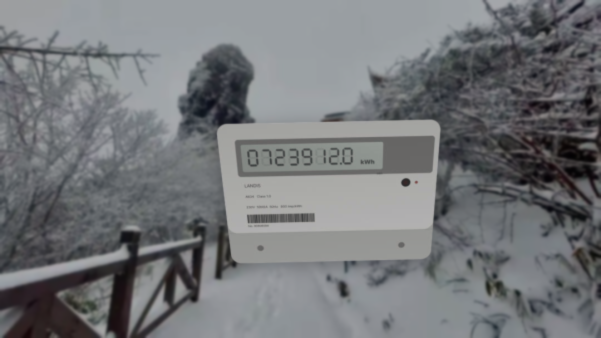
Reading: 723912.0 kWh
